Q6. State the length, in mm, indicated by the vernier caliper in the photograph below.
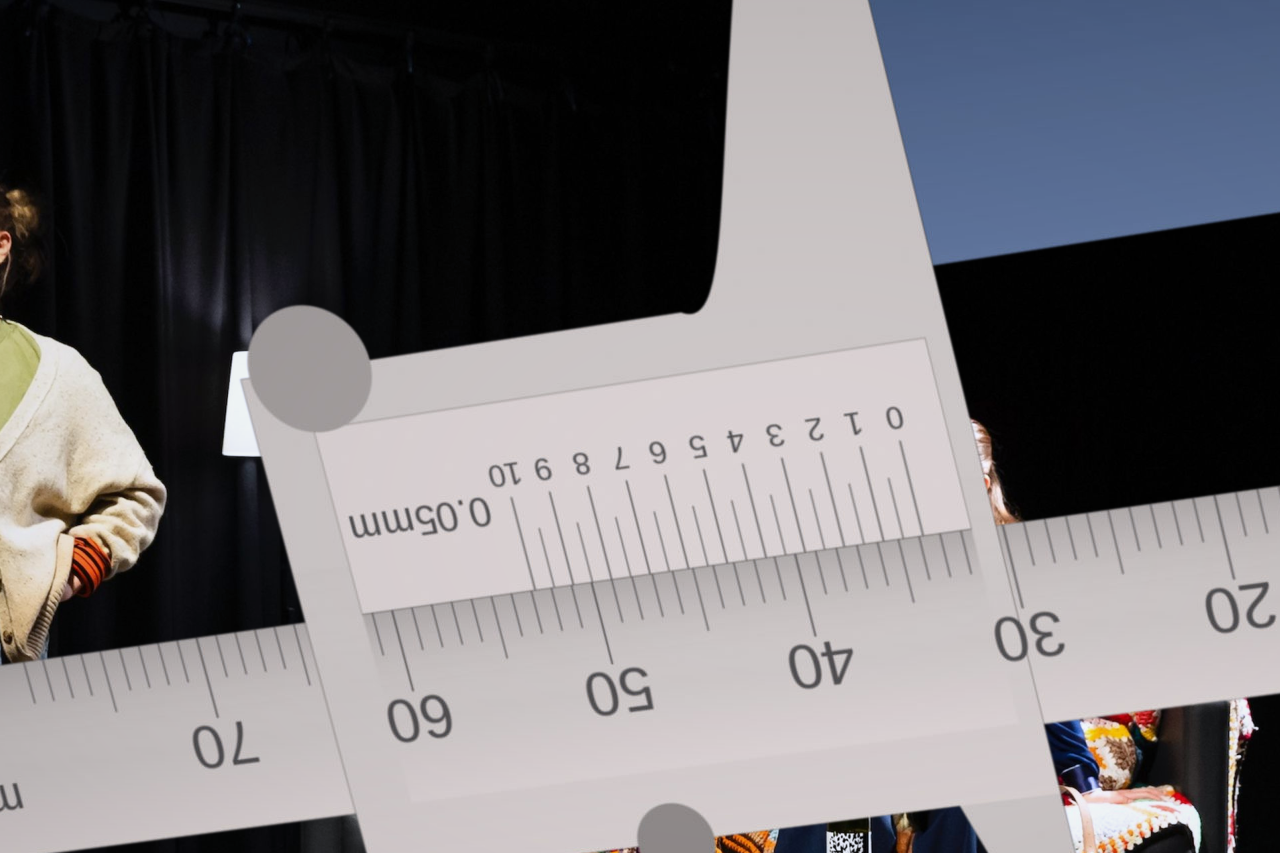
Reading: 33.8 mm
